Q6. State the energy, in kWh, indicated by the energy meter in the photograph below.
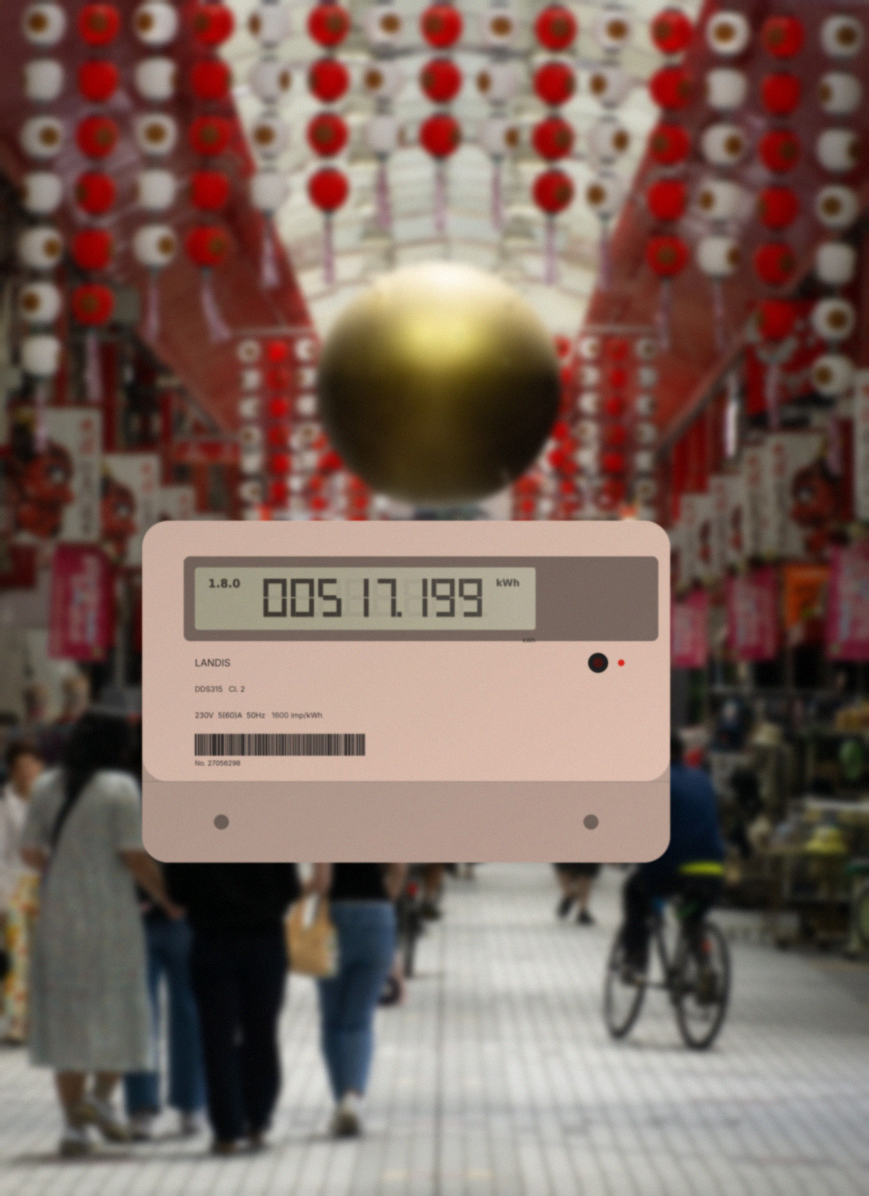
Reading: 517.199 kWh
